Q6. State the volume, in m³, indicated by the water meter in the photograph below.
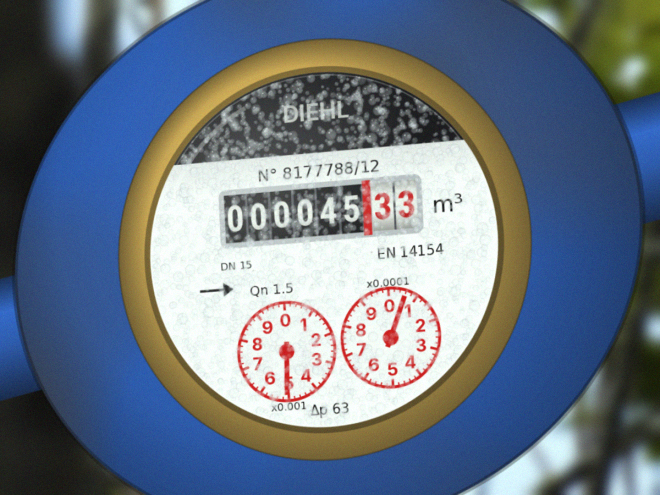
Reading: 45.3350 m³
